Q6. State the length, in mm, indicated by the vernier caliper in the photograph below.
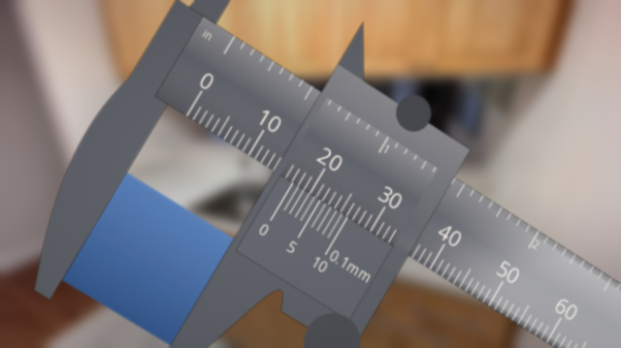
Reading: 17.2 mm
